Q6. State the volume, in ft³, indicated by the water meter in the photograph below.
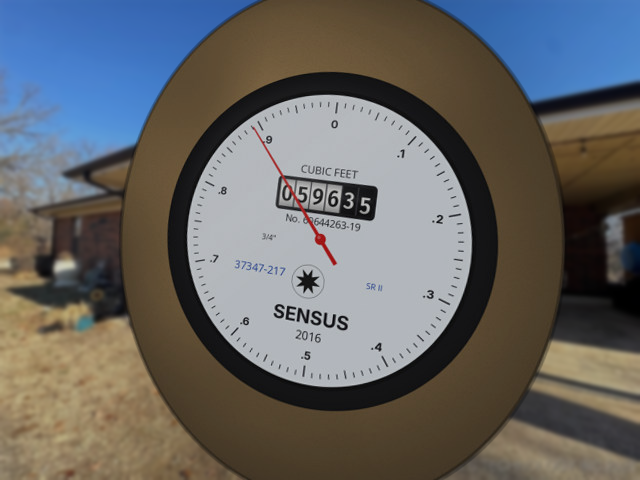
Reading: 59634.89 ft³
